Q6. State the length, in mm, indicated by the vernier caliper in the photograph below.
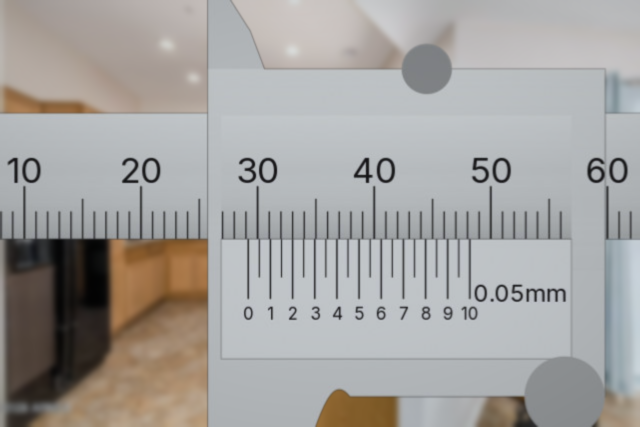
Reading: 29.2 mm
